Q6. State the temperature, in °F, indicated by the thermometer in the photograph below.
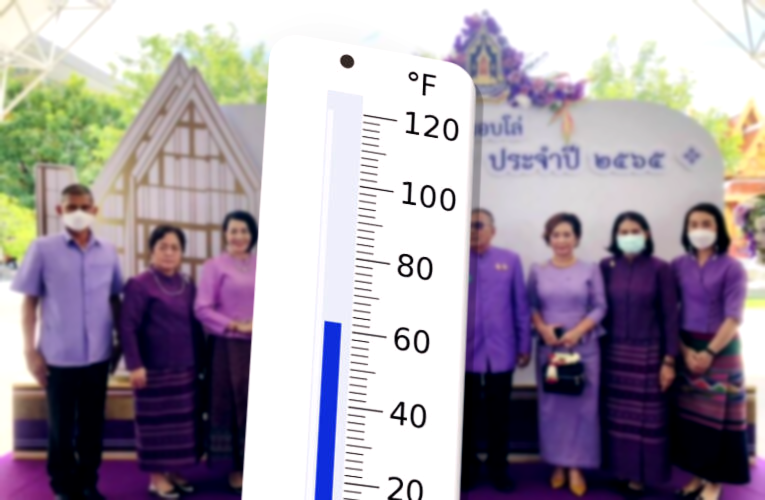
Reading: 62 °F
